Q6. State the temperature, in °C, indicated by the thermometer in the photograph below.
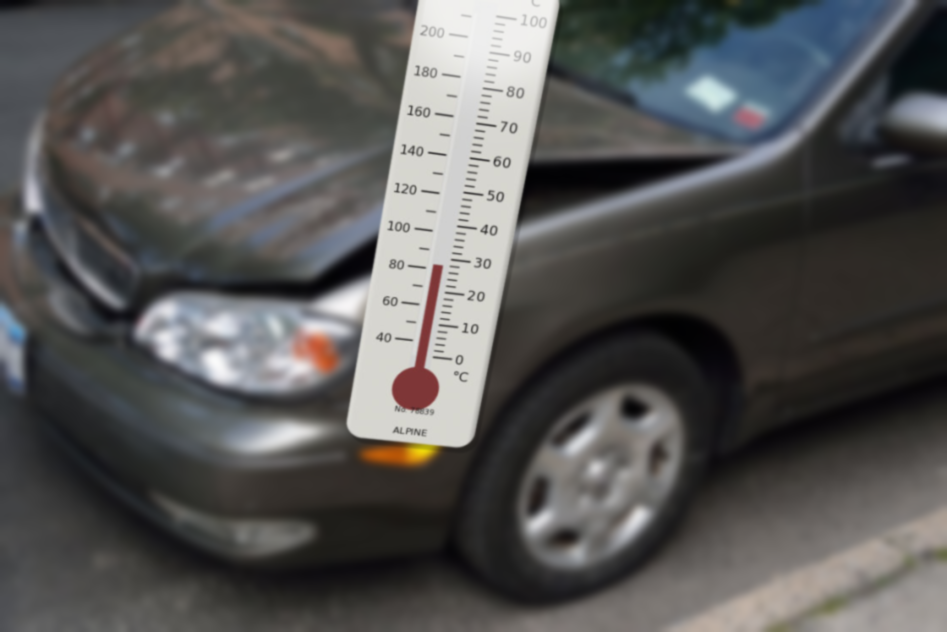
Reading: 28 °C
